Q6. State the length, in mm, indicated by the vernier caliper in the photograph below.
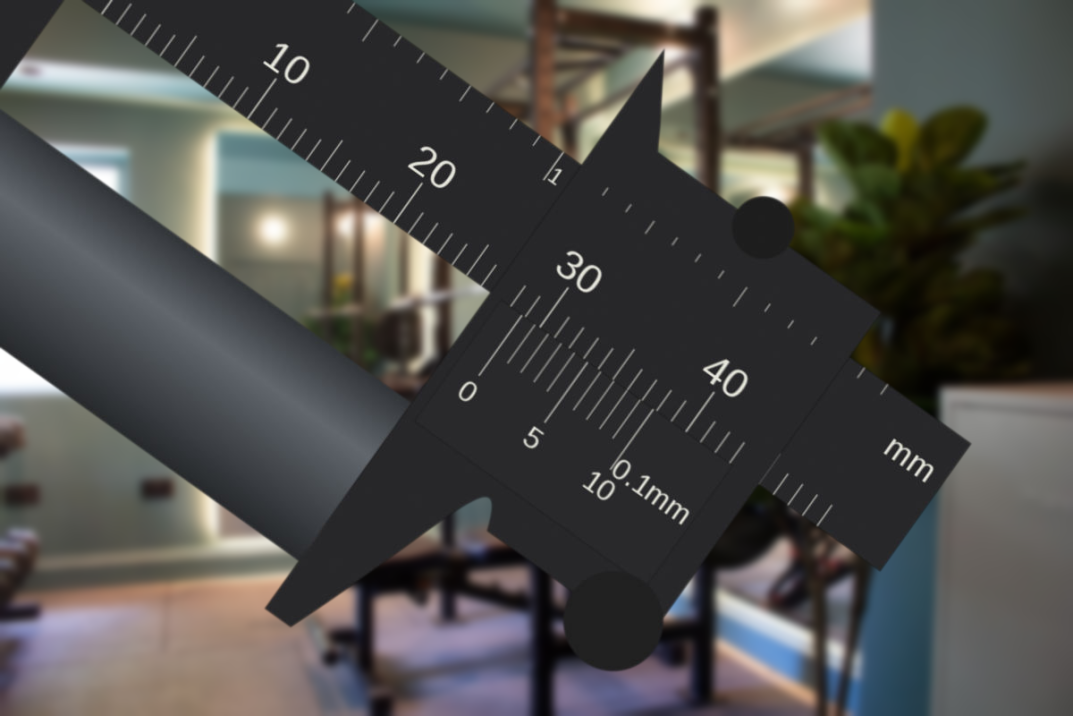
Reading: 28.8 mm
